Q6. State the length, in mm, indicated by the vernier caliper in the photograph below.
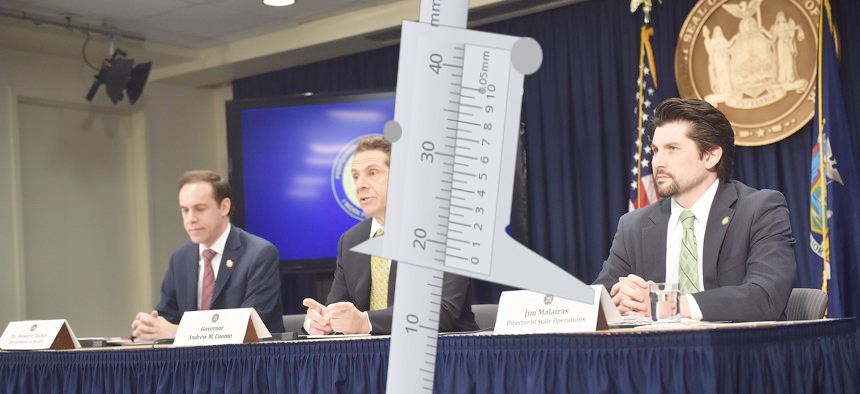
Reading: 18.8 mm
